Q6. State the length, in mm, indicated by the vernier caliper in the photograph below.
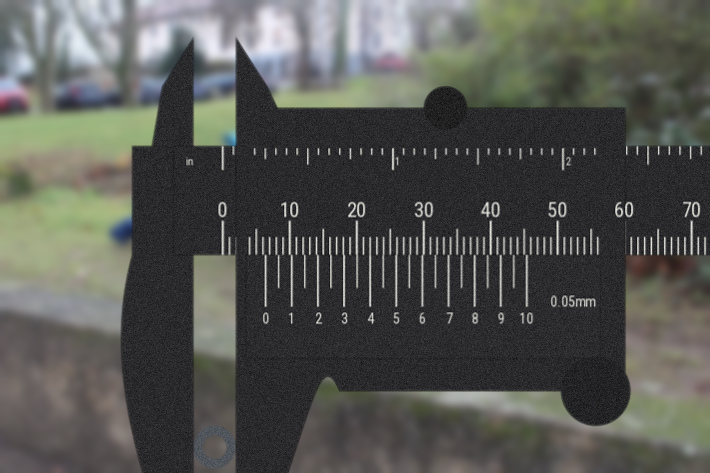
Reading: 6.4 mm
